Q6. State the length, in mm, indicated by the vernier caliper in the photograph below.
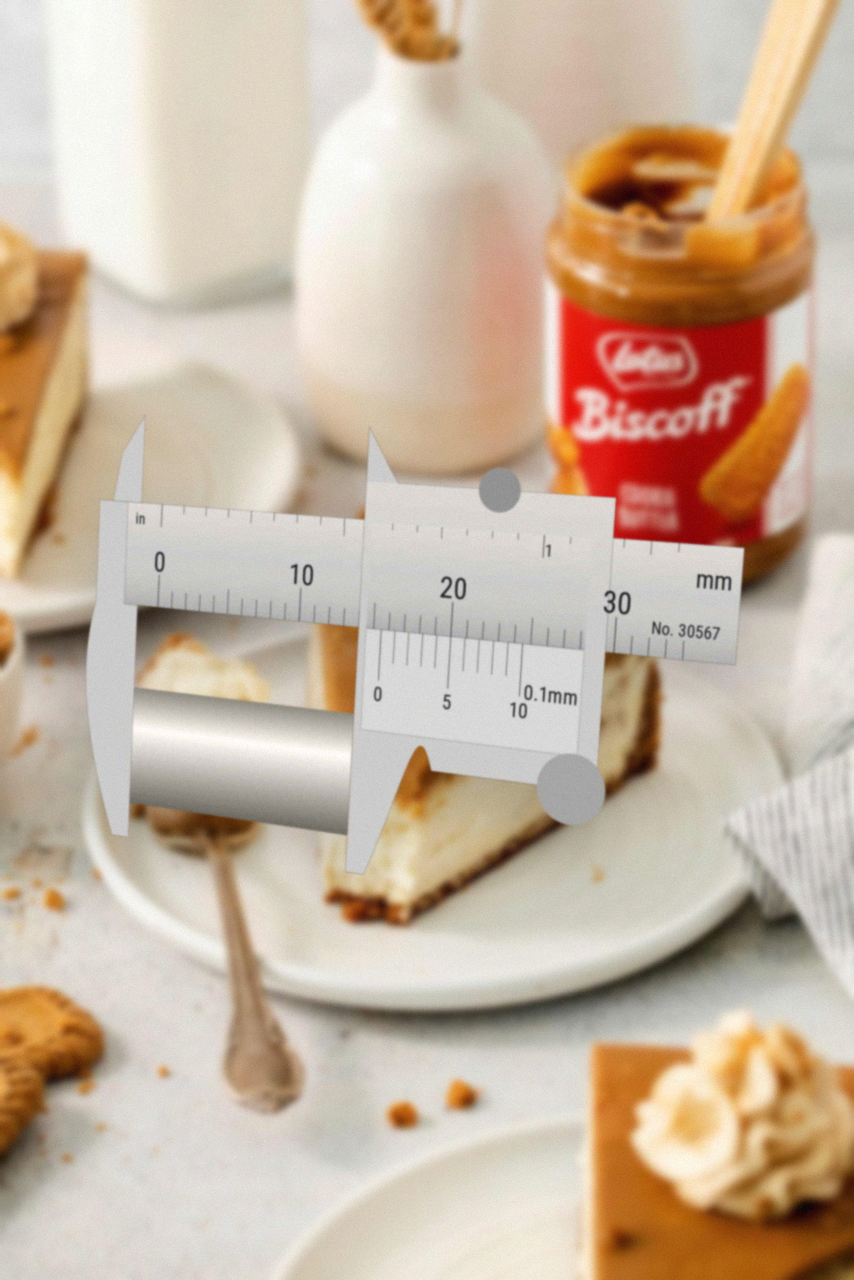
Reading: 15.5 mm
